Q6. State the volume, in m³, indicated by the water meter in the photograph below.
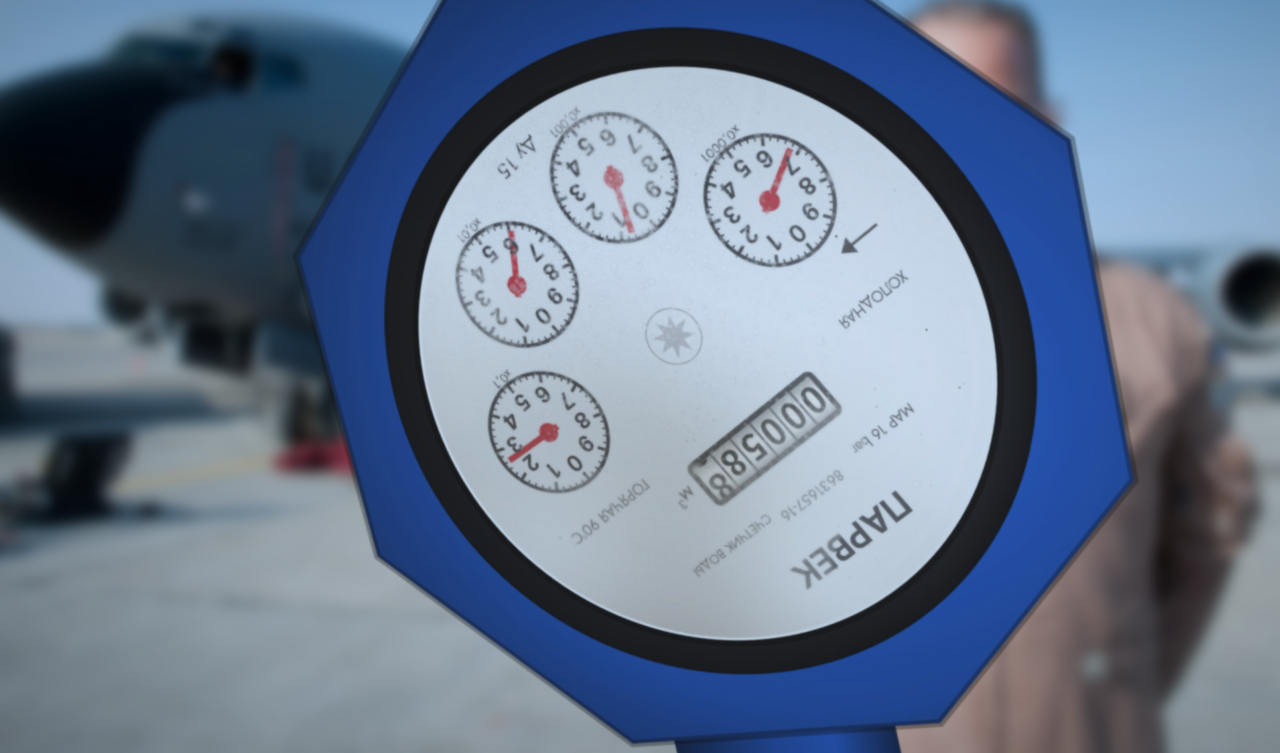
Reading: 588.2606 m³
